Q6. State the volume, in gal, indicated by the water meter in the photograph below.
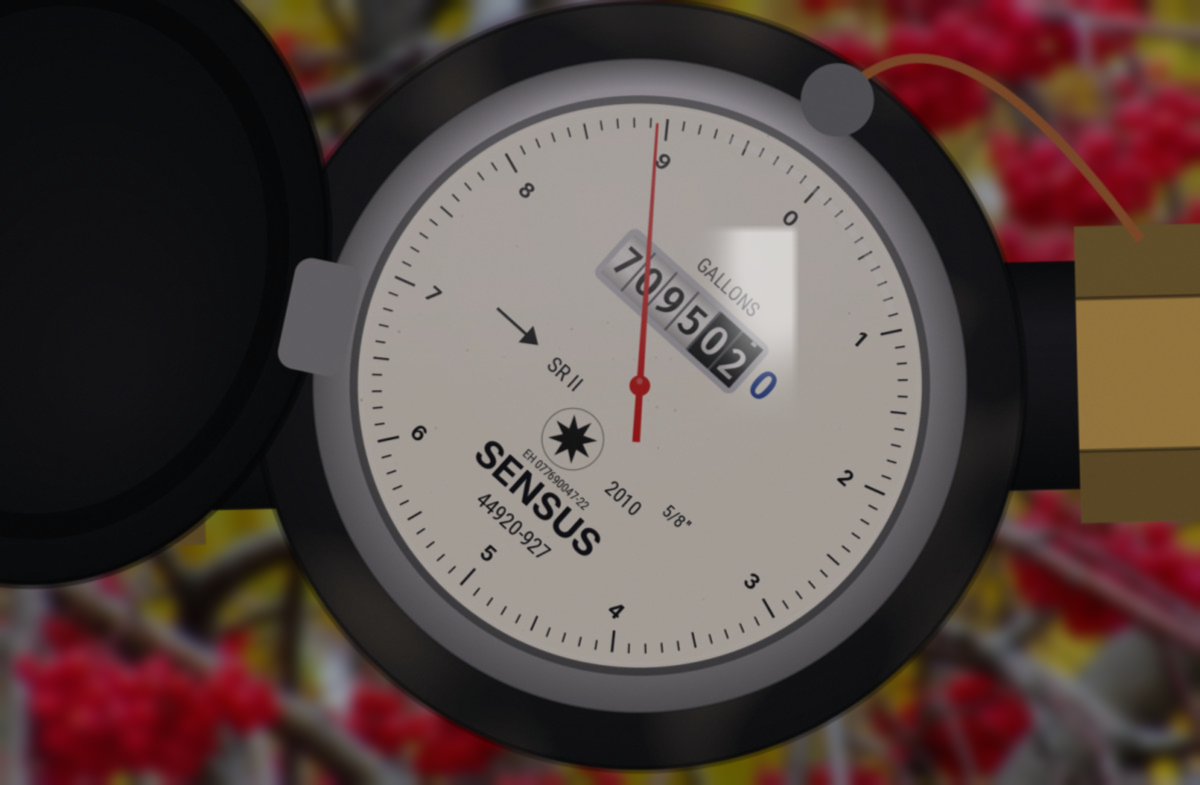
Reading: 7095018.9 gal
